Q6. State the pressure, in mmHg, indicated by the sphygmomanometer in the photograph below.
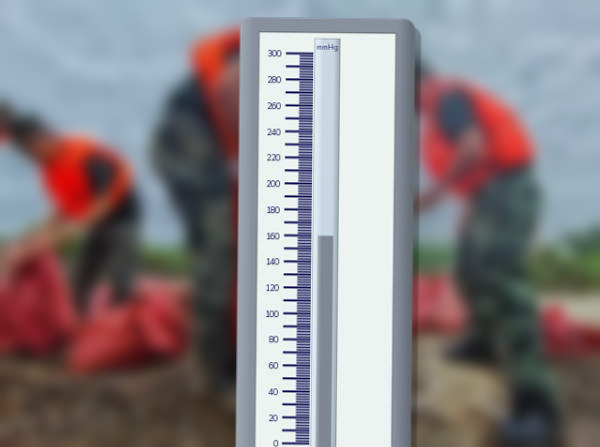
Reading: 160 mmHg
